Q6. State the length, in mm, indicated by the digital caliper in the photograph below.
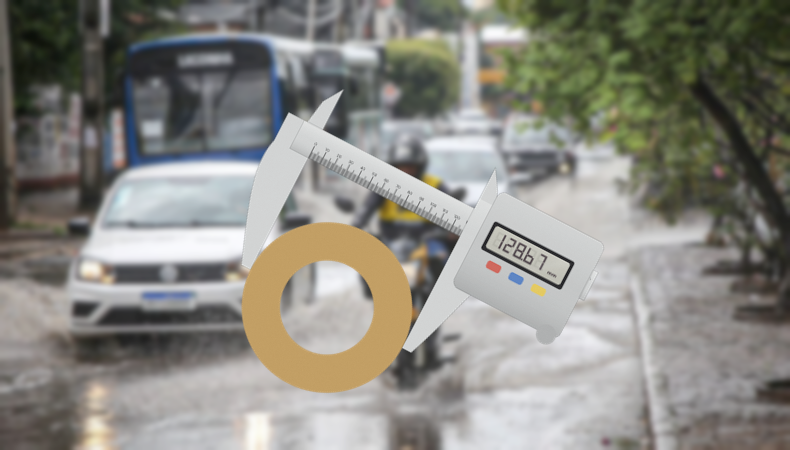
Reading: 128.67 mm
